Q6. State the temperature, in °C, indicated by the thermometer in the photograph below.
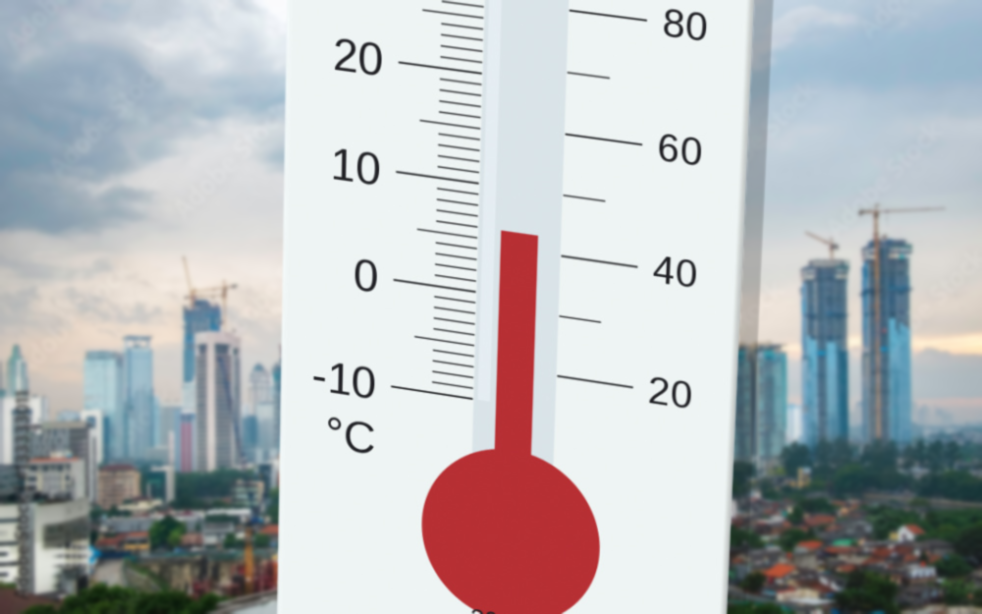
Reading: 6 °C
